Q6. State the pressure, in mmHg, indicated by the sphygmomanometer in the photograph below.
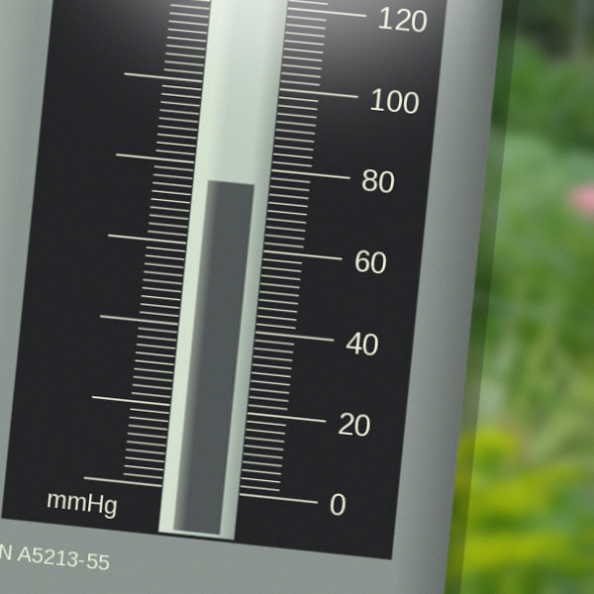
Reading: 76 mmHg
